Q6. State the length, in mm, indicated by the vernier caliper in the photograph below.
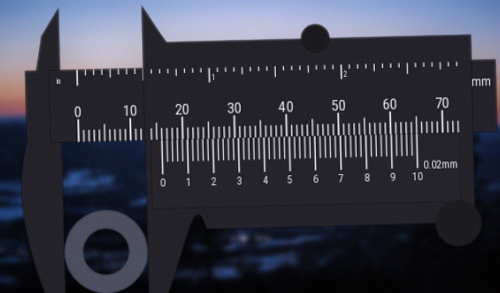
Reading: 16.0 mm
